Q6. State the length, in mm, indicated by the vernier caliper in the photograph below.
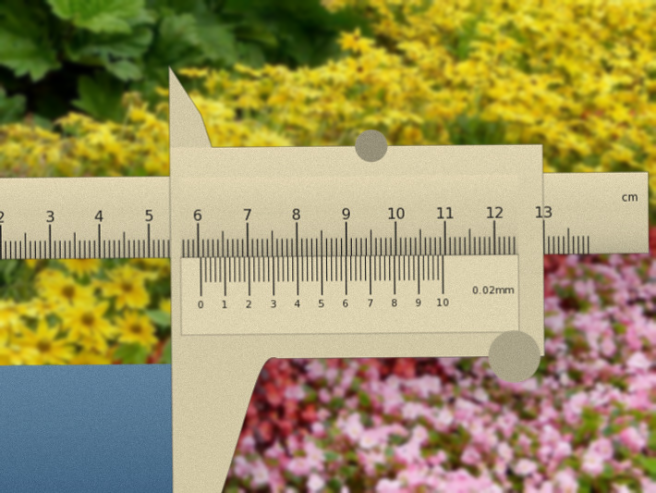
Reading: 60.5 mm
